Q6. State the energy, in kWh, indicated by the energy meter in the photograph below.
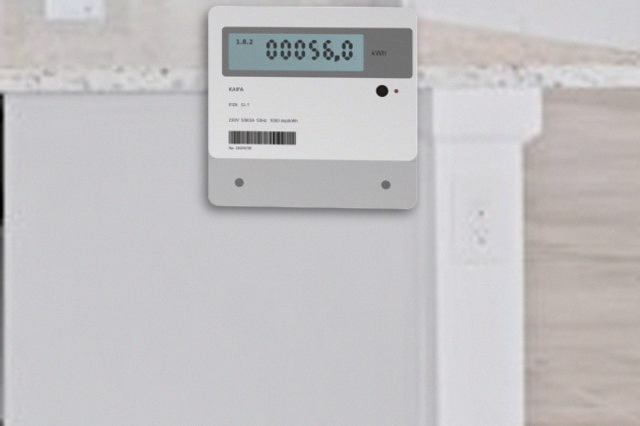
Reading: 56.0 kWh
